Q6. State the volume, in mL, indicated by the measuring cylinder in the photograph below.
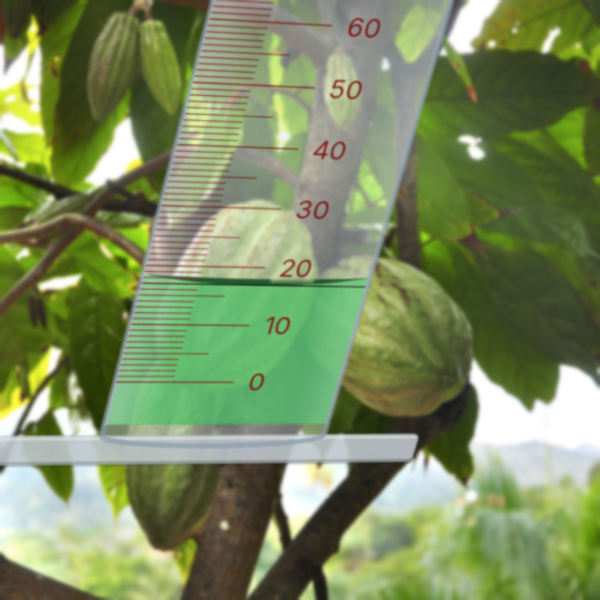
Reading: 17 mL
